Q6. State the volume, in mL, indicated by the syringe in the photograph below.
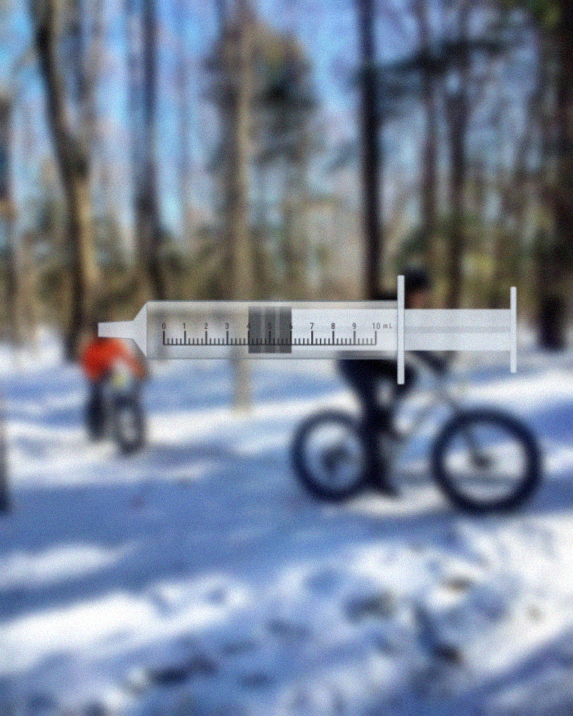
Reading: 4 mL
